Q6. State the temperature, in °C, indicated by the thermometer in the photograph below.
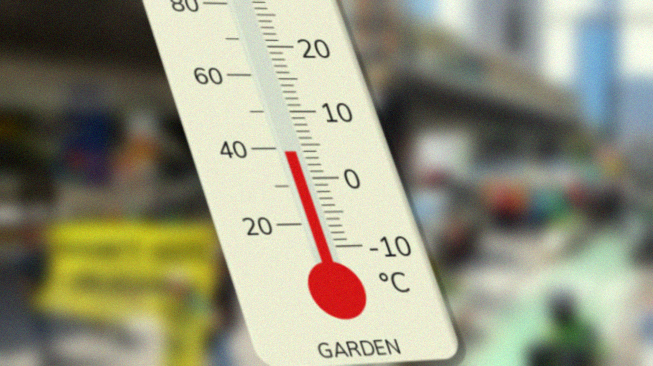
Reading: 4 °C
